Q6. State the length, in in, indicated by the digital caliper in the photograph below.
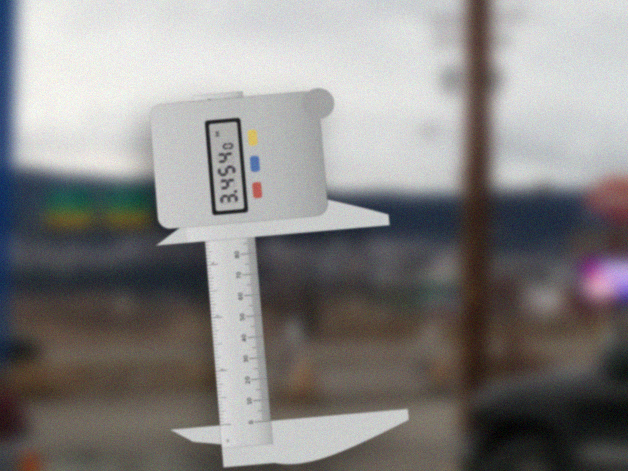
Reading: 3.4540 in
